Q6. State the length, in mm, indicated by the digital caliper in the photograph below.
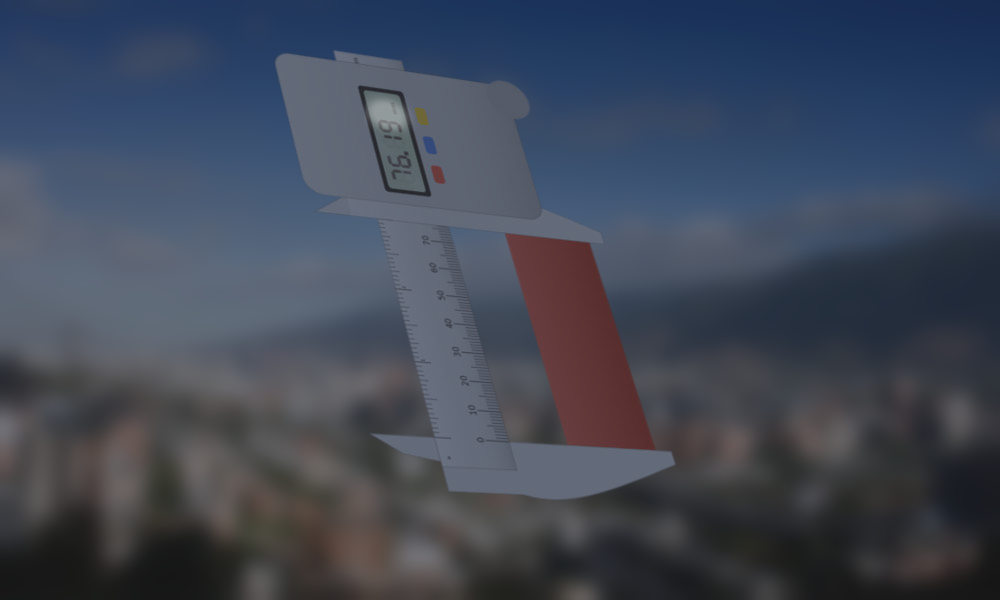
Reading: 76.19 mm
